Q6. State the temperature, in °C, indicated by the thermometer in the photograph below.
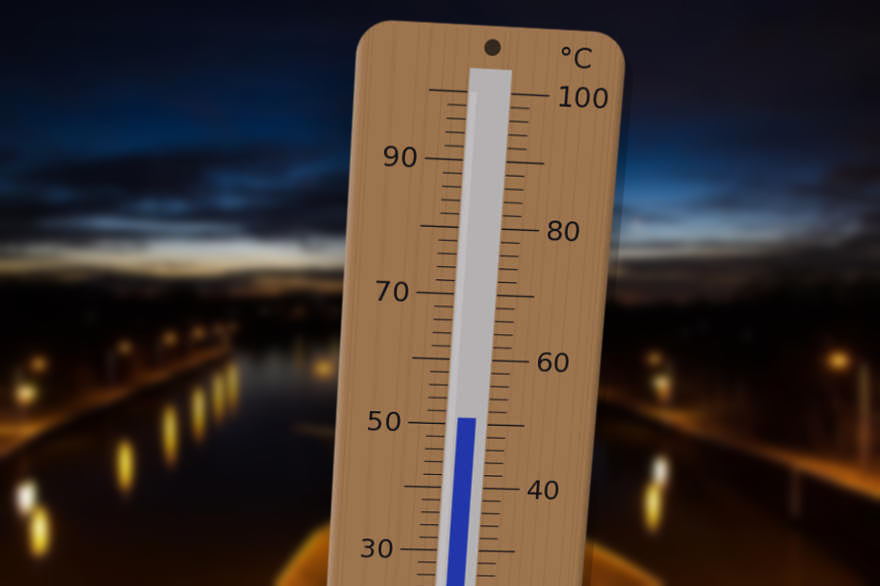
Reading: 51 °C
